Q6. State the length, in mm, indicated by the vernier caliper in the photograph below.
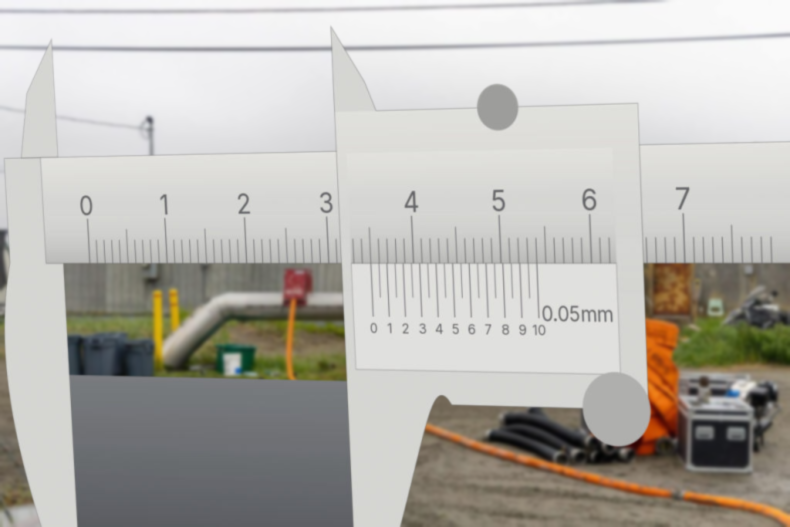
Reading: 35.0 mm
